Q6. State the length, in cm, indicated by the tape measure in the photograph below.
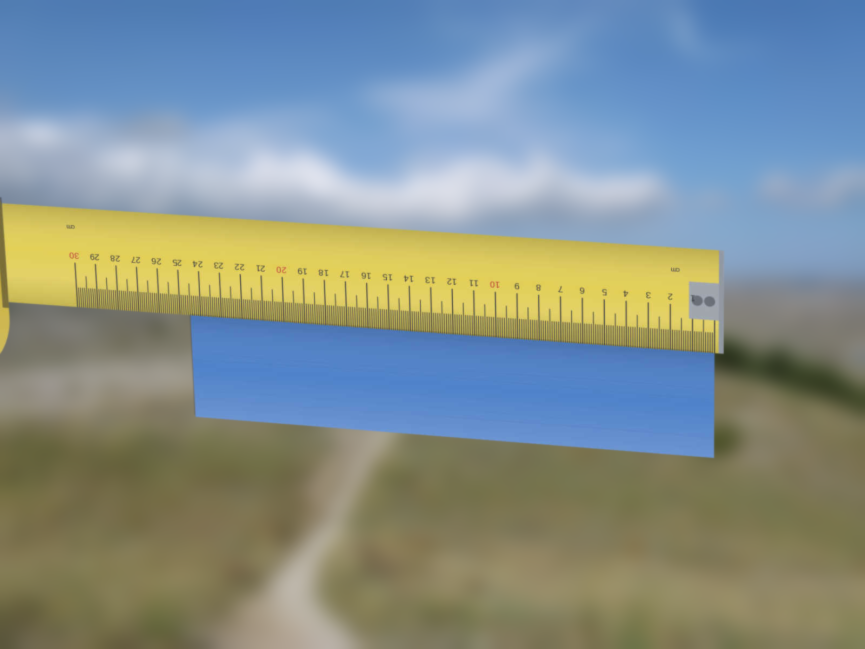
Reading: 24.5 cm
